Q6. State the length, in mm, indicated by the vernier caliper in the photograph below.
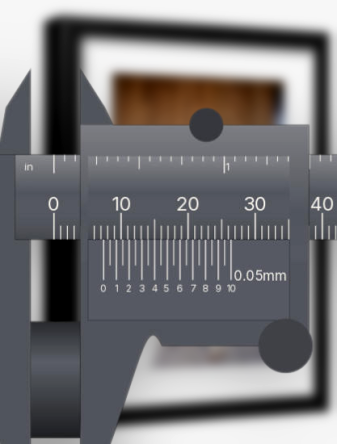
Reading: 7.4 mm
